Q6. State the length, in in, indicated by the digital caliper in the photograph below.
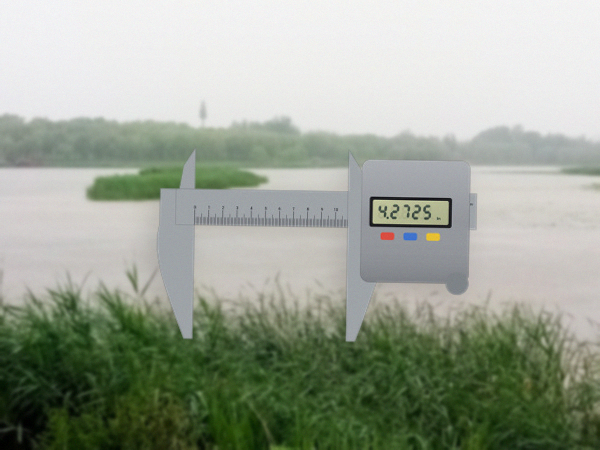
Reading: 4.2725 in
